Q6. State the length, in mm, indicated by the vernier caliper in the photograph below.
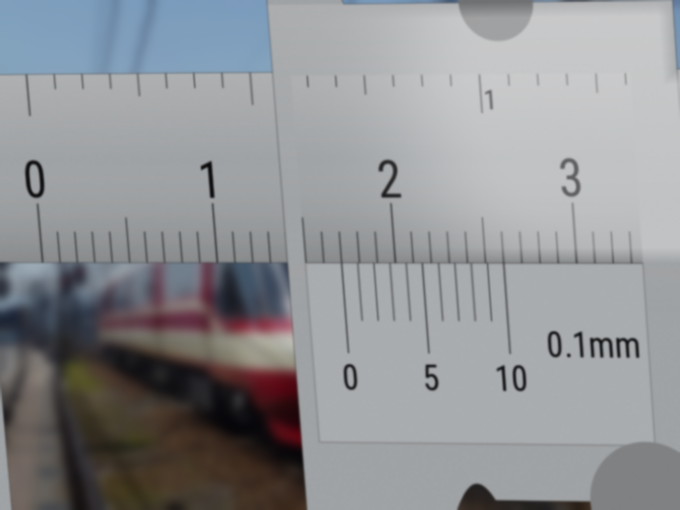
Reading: 17.0 mm
